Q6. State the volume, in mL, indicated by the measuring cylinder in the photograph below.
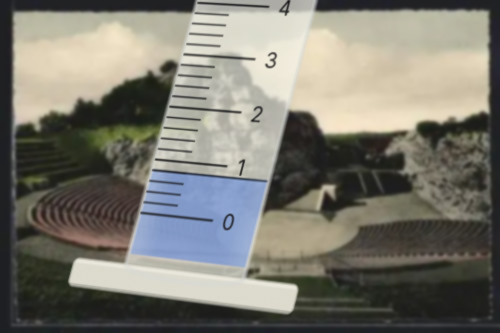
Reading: 0.8 mL
